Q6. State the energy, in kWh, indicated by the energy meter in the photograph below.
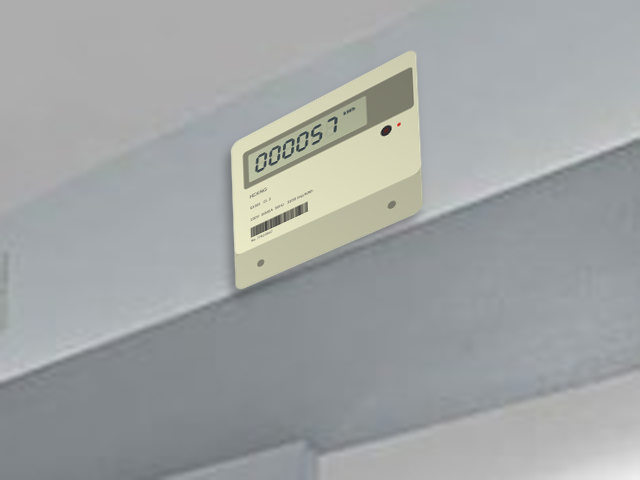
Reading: 57 kWh
